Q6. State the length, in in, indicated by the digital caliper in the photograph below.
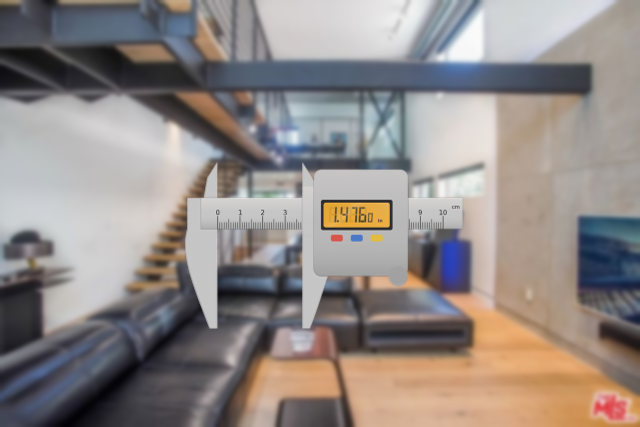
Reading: 1.4760 in
